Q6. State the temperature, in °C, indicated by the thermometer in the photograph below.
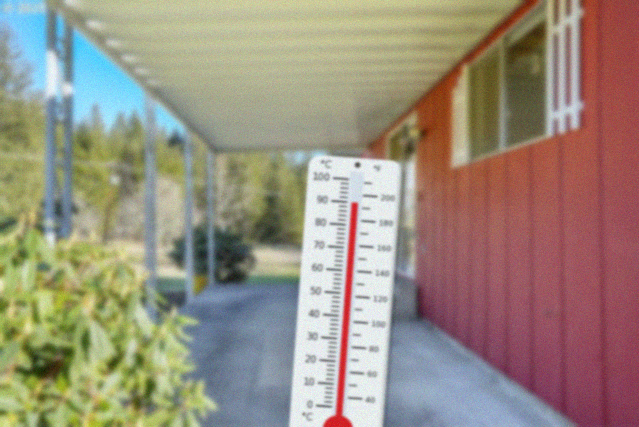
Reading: 90 °C
